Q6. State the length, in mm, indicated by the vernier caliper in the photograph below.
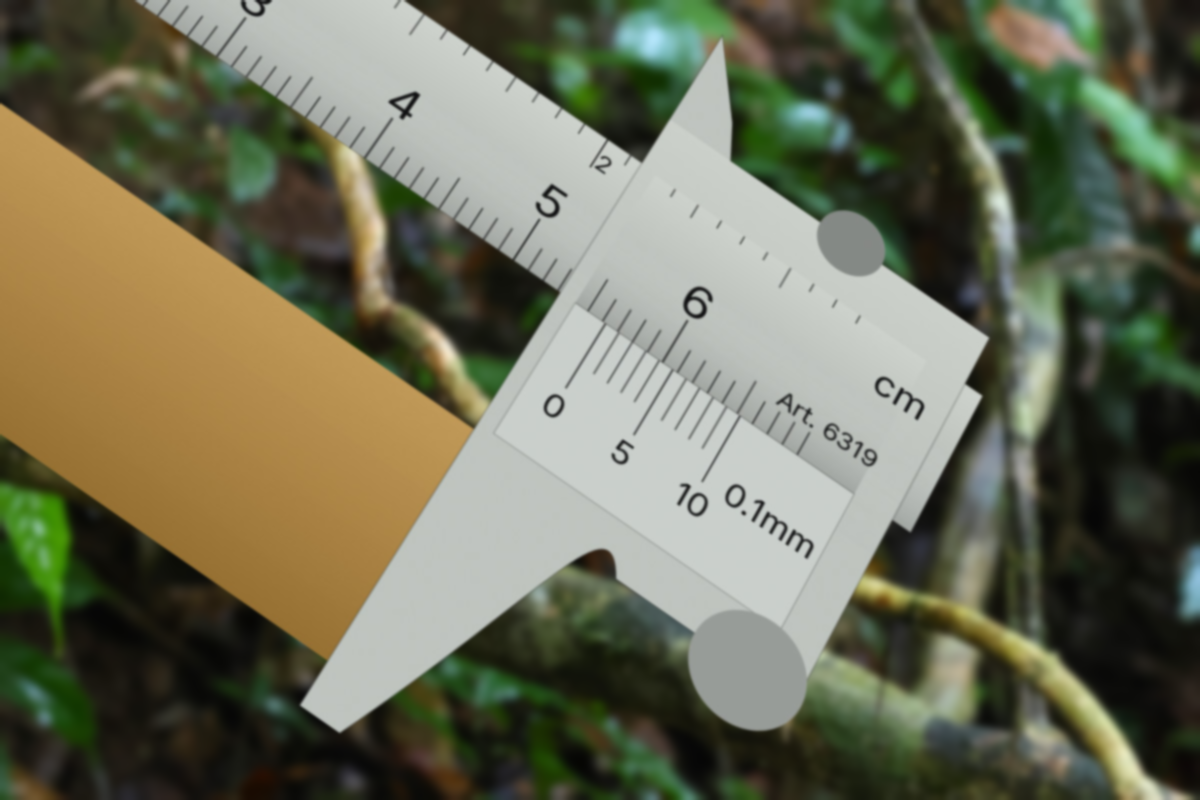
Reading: 56.2 mm
